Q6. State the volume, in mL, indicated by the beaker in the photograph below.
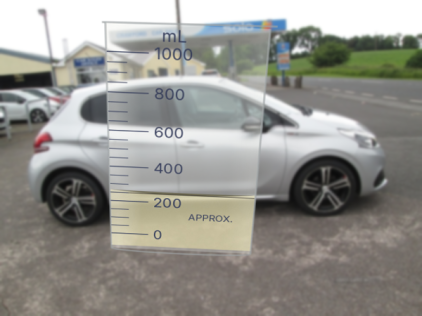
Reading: 250 mL
